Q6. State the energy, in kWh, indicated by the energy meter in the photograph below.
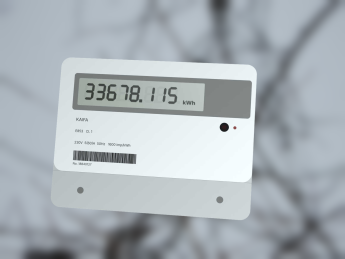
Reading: 33678.115 kWh
